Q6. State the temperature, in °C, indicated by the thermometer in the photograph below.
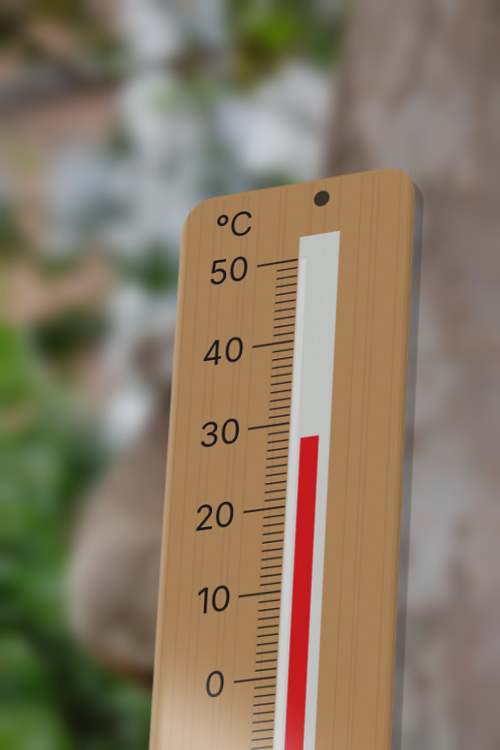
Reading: 28 °C
